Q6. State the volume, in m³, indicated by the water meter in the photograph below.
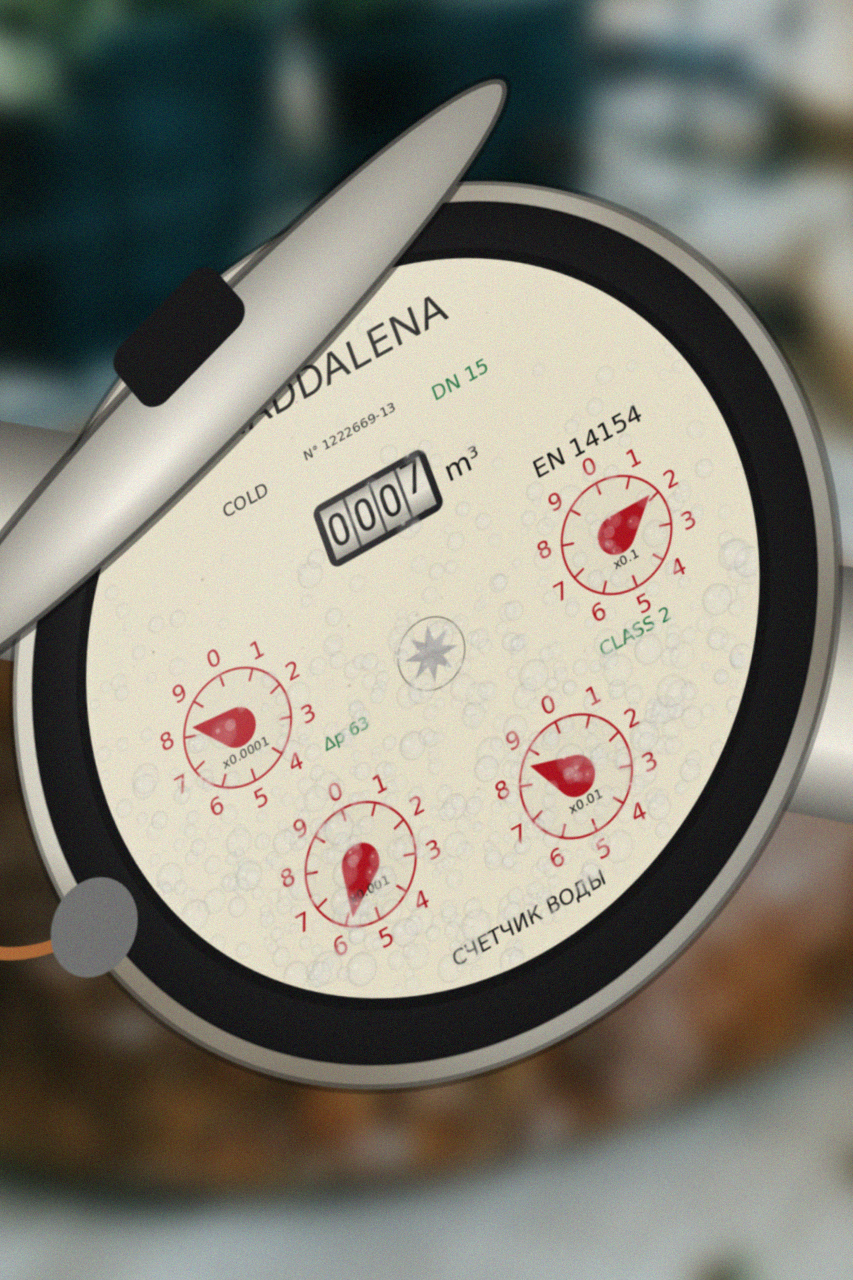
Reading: 7.1858 m³
